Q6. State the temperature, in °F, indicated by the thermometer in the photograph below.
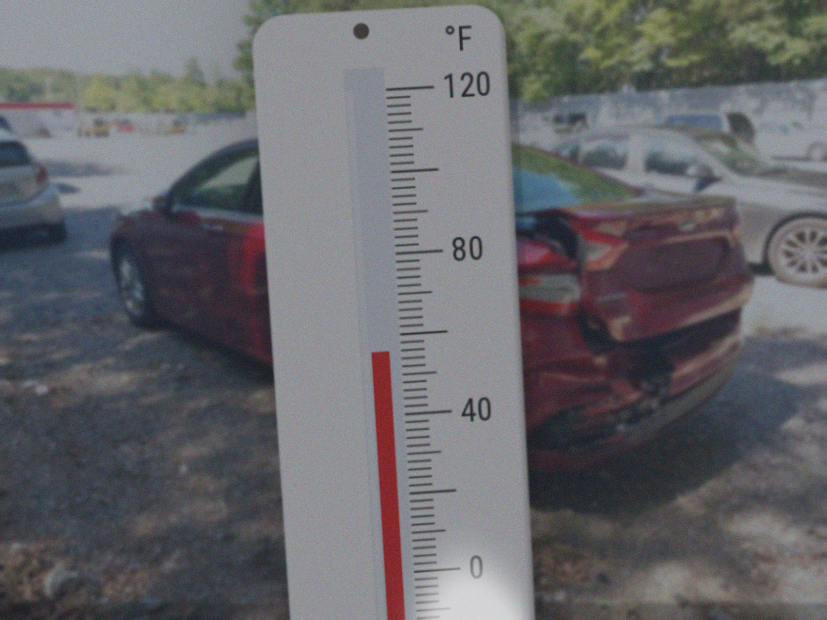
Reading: 56 °F
